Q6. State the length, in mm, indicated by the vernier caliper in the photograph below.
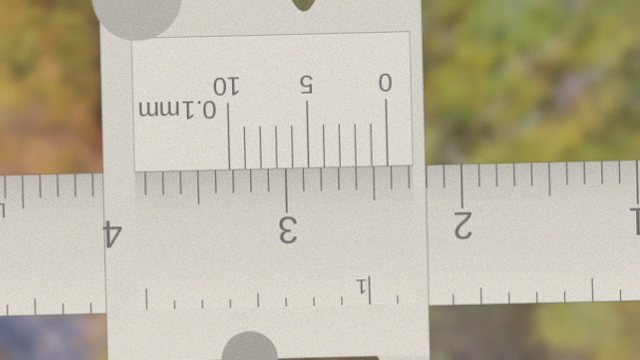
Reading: 24.2 mm
